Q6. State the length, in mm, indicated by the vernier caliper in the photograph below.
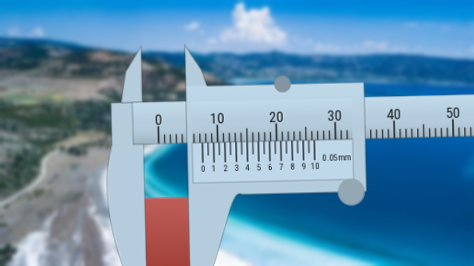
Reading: 7.4 mm
